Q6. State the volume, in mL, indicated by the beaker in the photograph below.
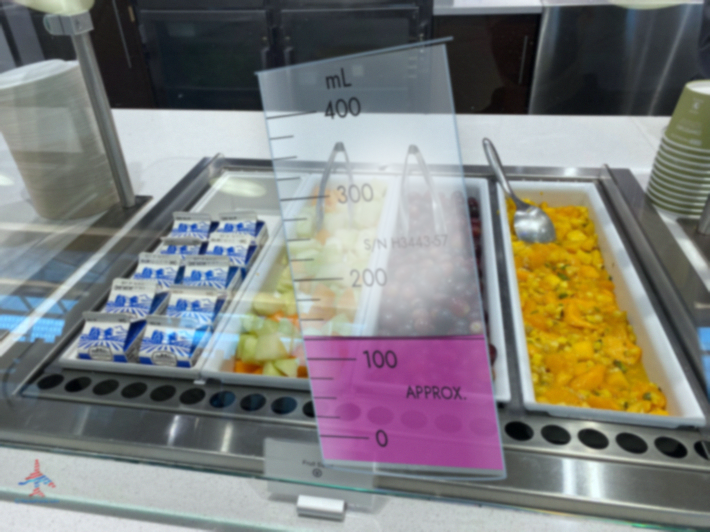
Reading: 125 mL
